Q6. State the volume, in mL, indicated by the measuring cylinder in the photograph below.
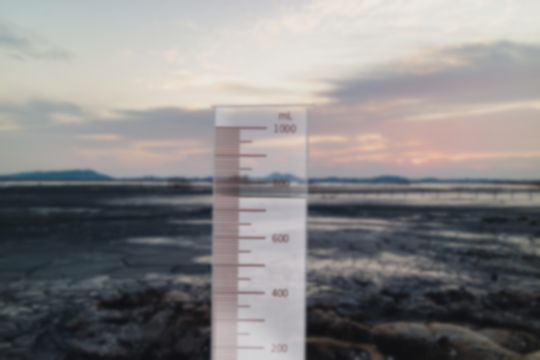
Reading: 750 mL
